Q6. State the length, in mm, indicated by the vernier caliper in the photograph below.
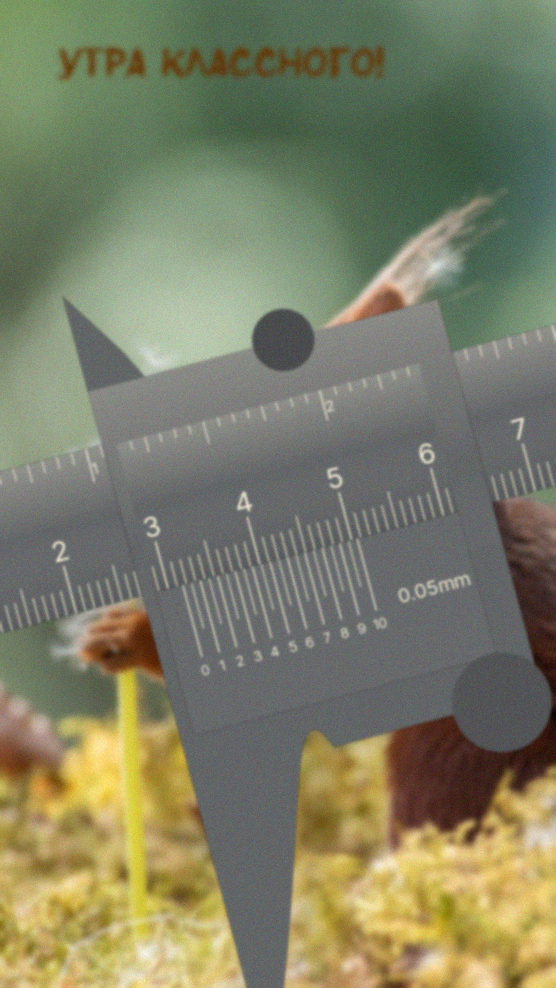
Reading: 31.6 mm
